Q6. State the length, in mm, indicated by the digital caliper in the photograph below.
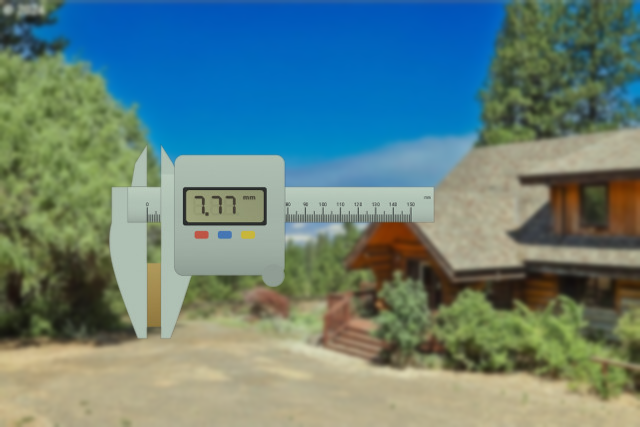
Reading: 7.77 mm
